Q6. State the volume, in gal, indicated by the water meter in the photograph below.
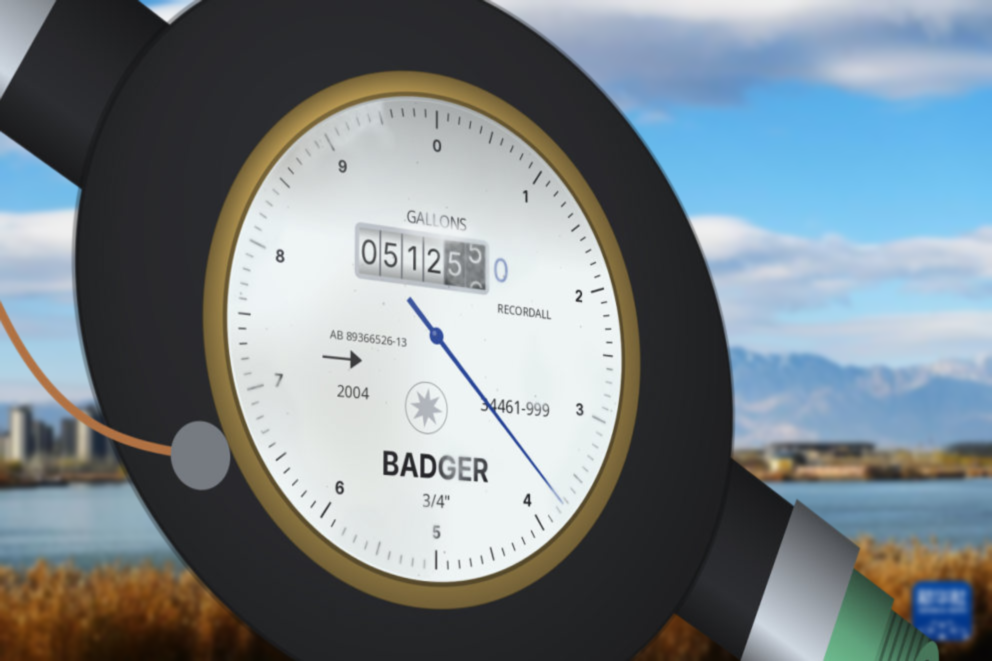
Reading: 512553.7 gal
